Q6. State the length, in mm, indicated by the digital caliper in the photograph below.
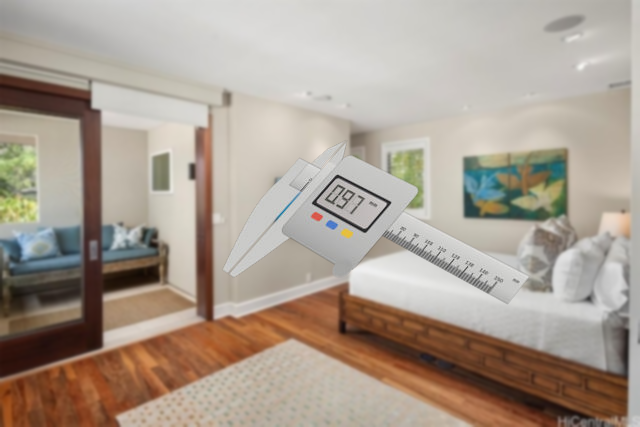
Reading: 0.97 mm
